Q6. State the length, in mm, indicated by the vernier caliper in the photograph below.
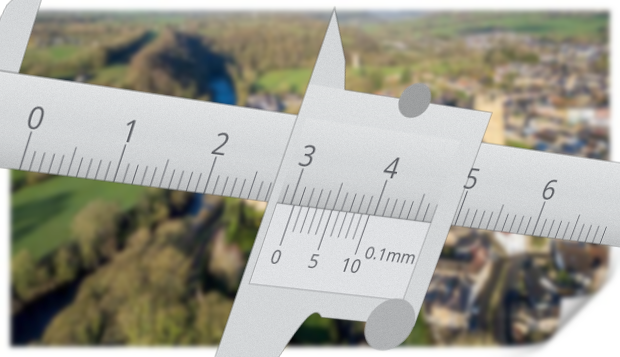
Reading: 30.4 mm
